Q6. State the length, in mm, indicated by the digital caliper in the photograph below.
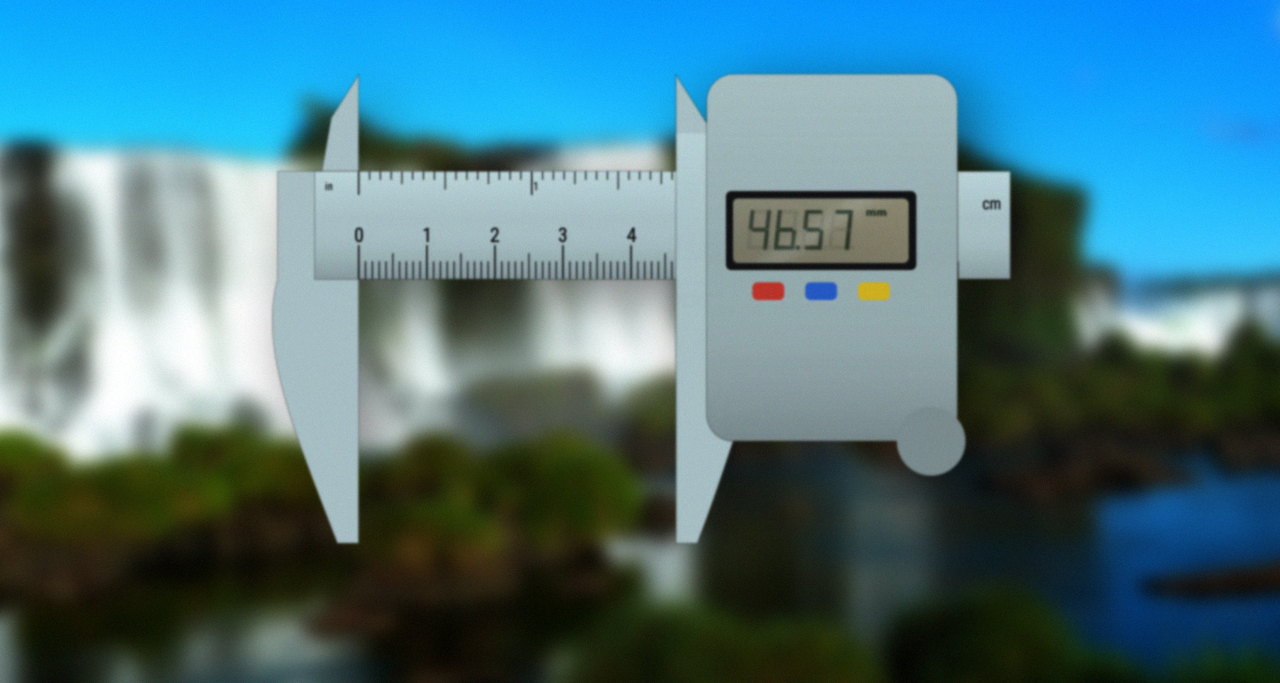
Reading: 46.57 mm
